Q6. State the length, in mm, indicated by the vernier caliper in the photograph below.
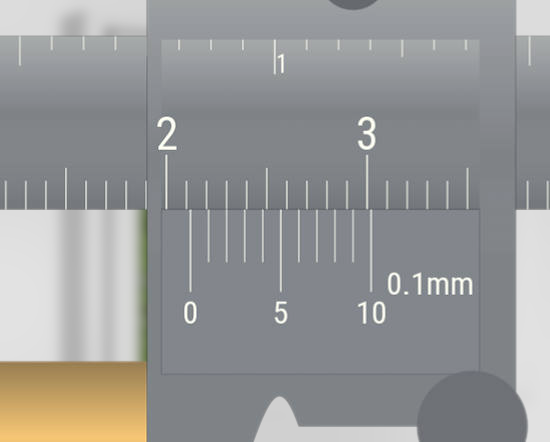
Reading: 21.2 mm
